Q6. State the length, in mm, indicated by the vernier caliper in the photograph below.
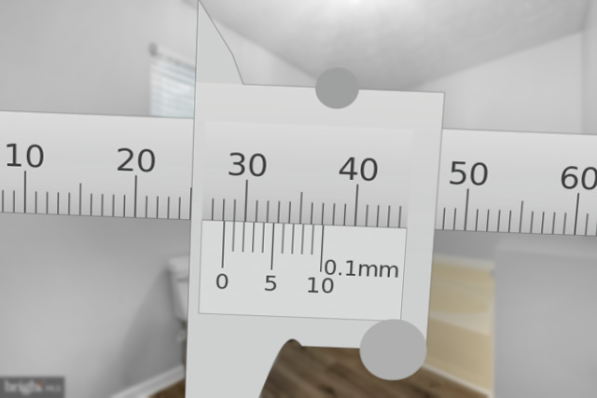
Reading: 28.1 mm
